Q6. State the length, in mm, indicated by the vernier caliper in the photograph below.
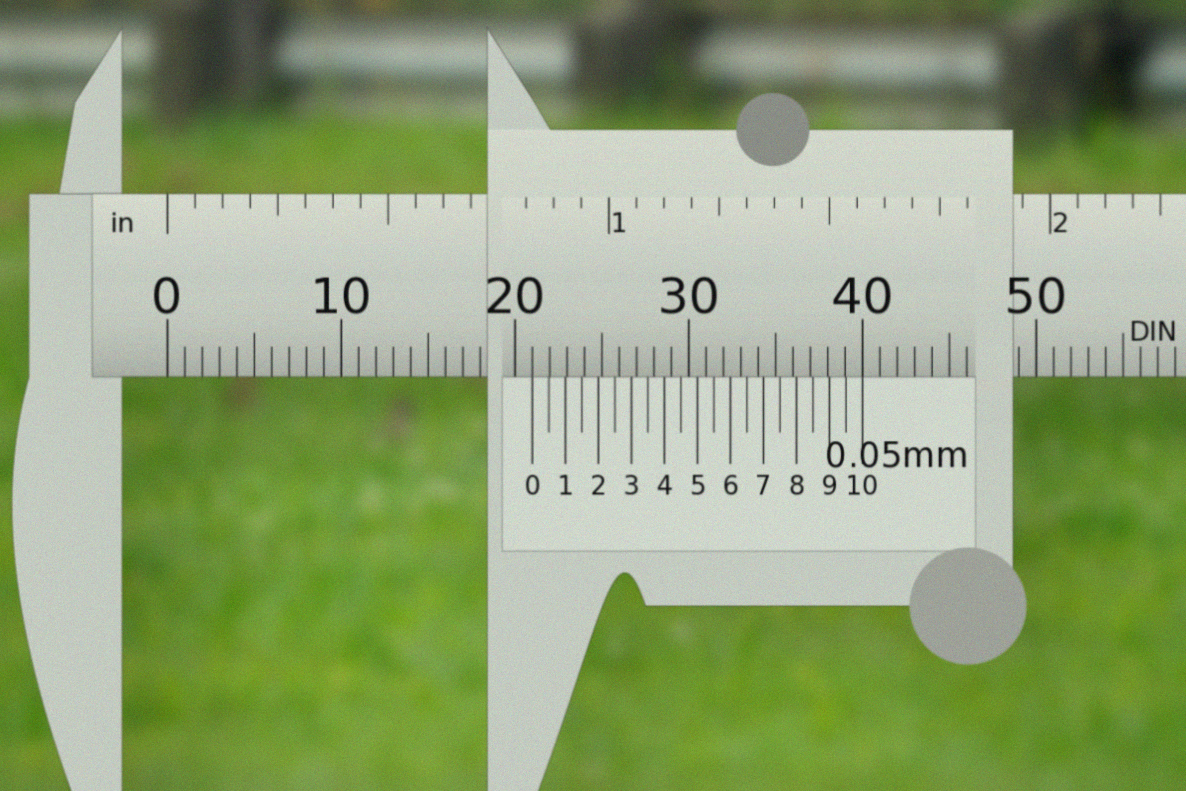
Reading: 21.0 mm
